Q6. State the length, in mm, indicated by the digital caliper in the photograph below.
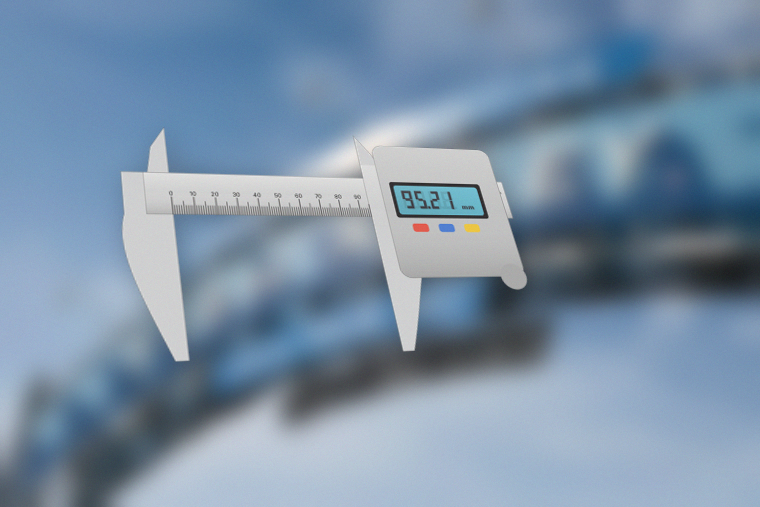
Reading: 95.21 mm
